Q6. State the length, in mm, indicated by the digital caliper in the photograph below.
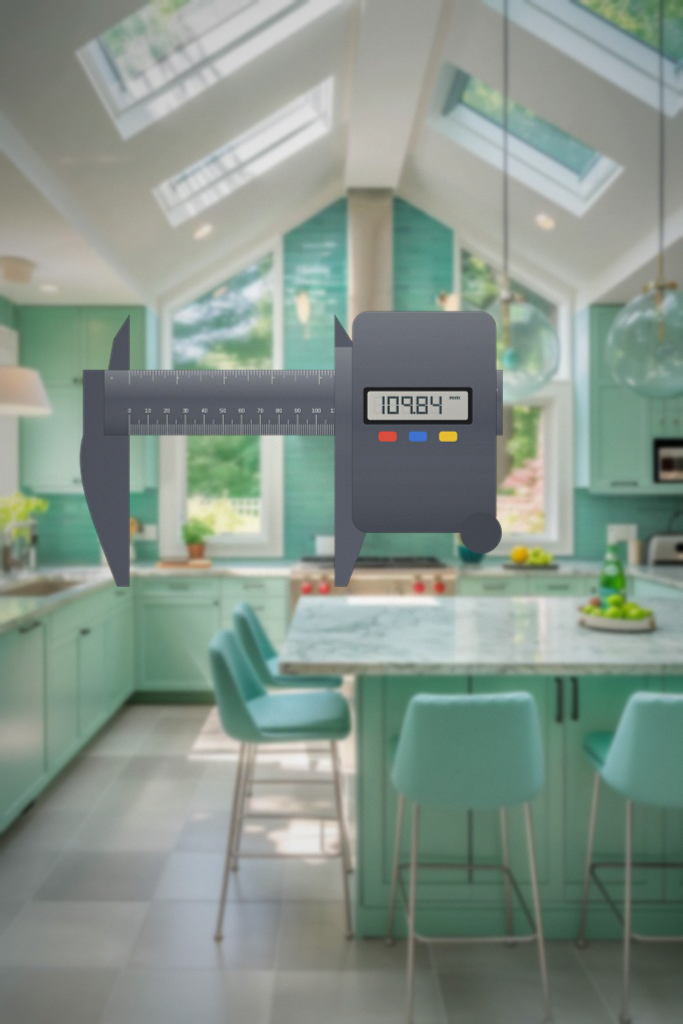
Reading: 109.84 mm
